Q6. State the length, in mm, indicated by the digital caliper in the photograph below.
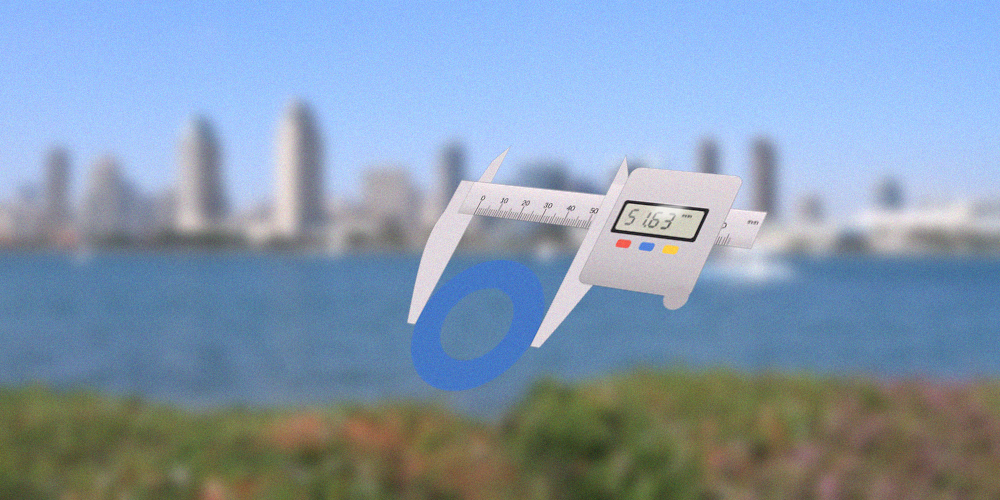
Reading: 51.63 mm
